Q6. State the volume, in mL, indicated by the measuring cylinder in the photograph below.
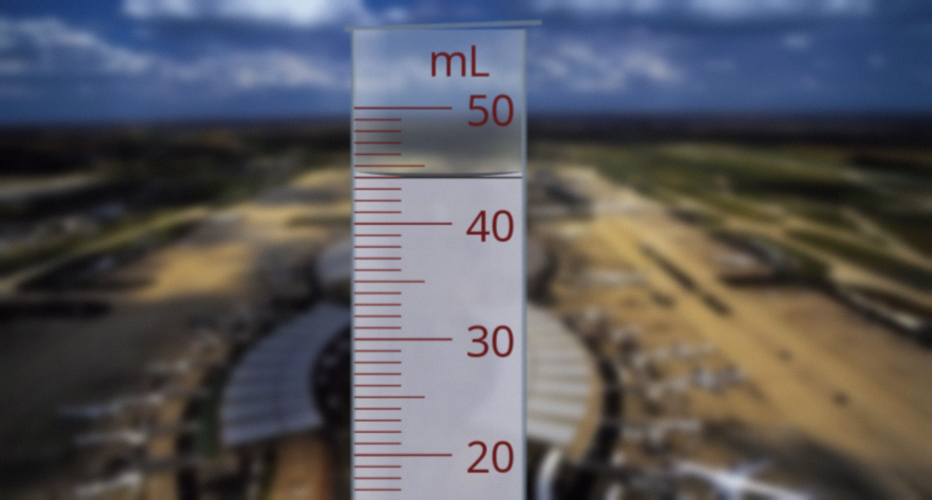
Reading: 44 mL
